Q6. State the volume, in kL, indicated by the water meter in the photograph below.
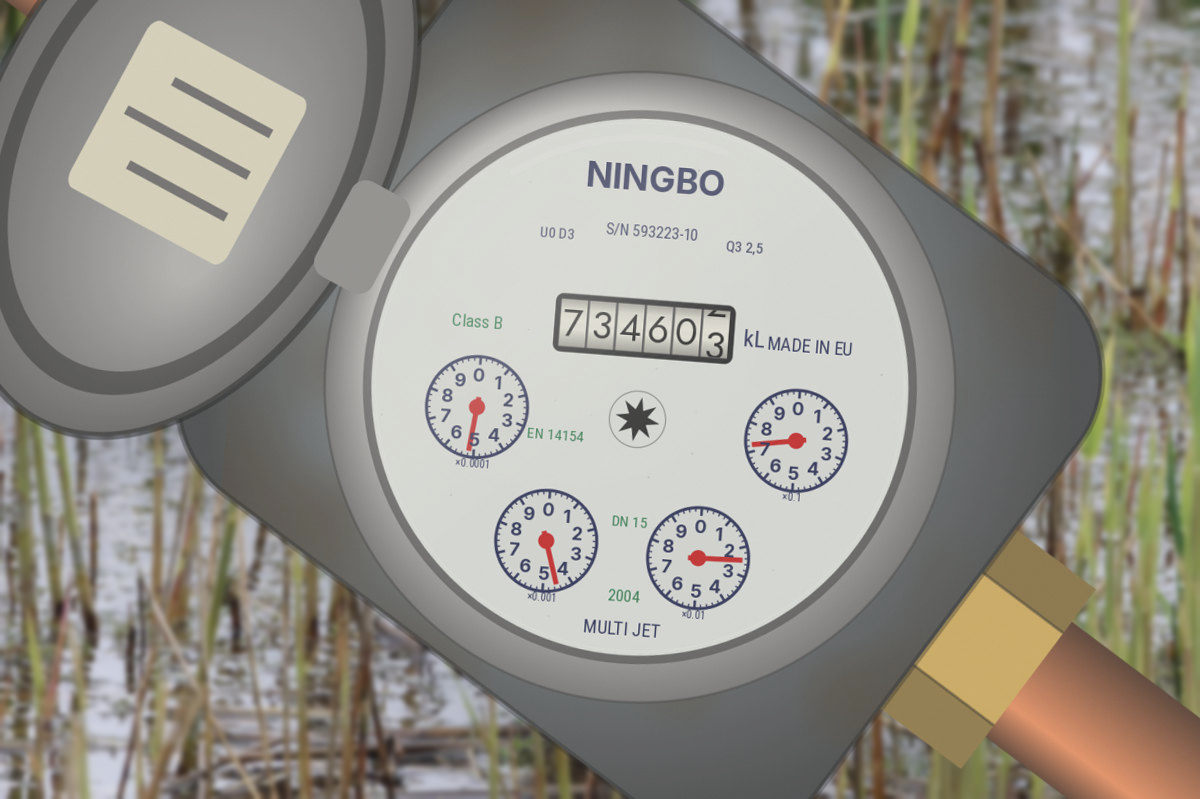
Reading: 734602.7245 kL
